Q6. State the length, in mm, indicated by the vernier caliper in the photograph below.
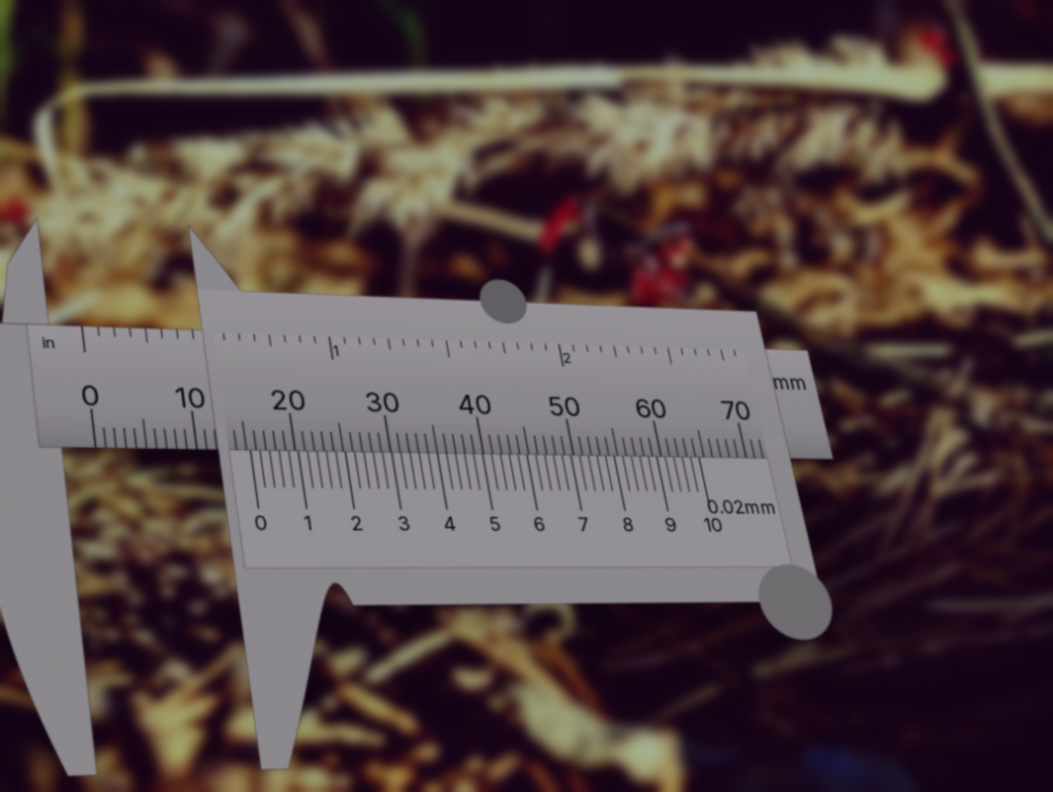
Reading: 15.4 mm
